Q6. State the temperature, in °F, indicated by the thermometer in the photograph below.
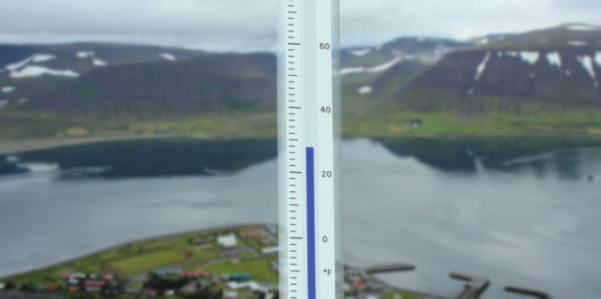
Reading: 28 °F
